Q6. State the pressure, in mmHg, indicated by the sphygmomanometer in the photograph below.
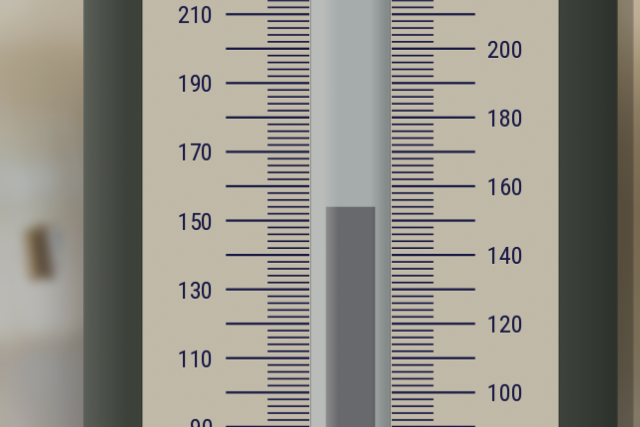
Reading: 154 mmHg
